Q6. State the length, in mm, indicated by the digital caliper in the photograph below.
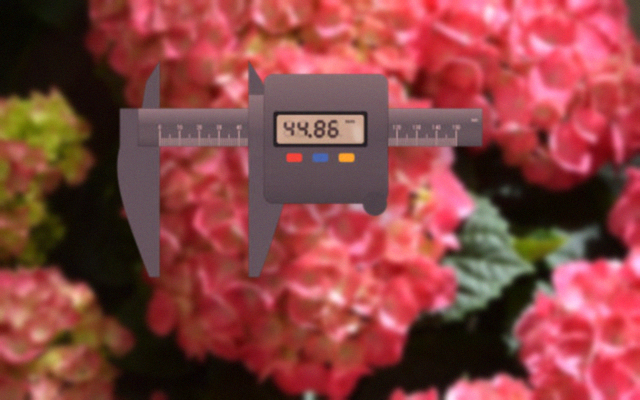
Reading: 44.86 mm
